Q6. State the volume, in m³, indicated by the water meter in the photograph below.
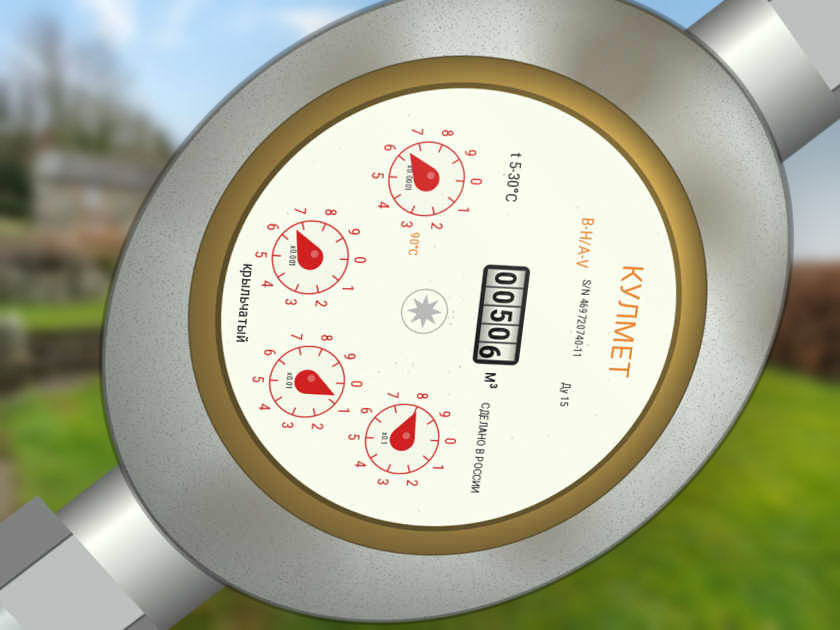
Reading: 505.8066 m³
